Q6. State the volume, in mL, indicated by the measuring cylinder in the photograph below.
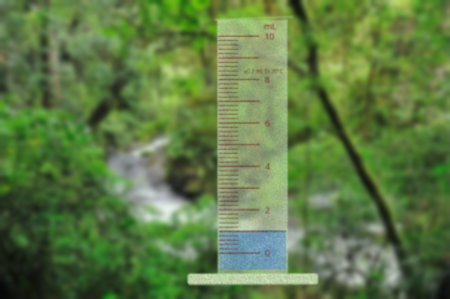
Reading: 1 mL
